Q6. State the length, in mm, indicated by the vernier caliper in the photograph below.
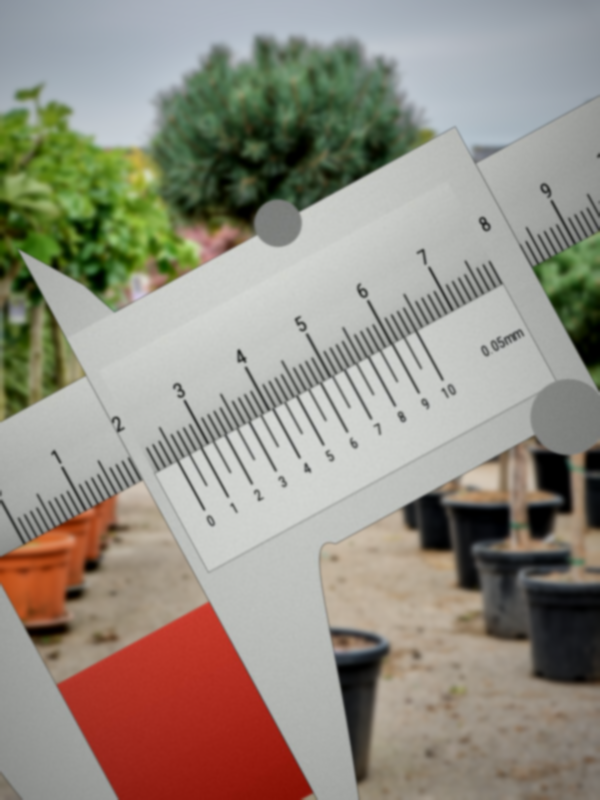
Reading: 25.0 mm
